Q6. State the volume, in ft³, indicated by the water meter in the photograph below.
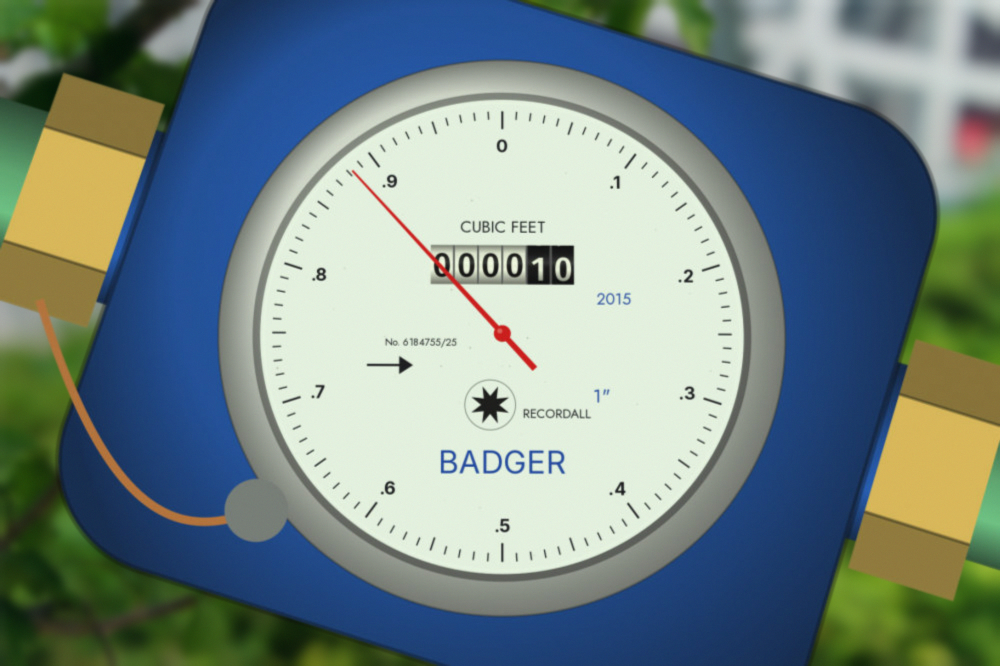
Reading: 9.88 ft³
